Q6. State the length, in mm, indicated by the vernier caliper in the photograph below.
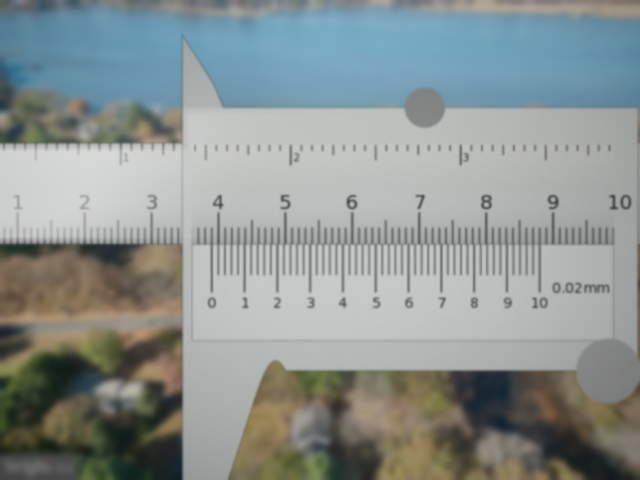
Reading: 39.0 mm
